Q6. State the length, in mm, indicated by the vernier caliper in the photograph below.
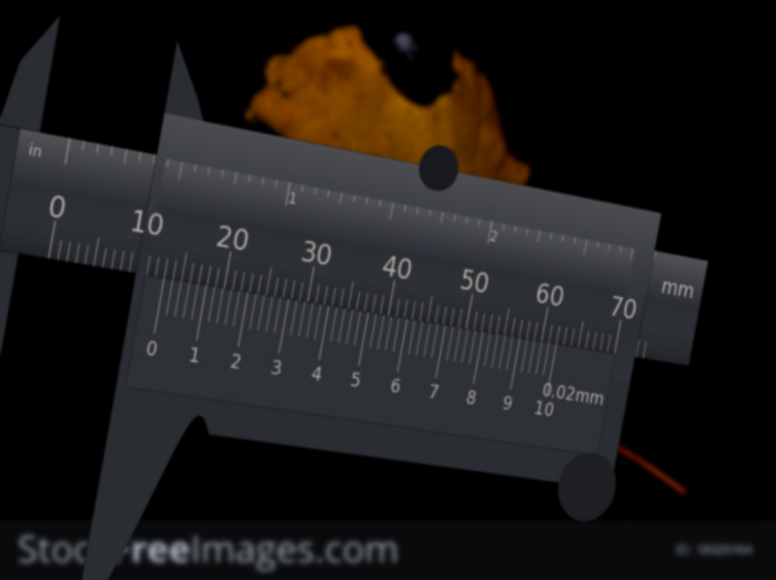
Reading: 13.0 mm
